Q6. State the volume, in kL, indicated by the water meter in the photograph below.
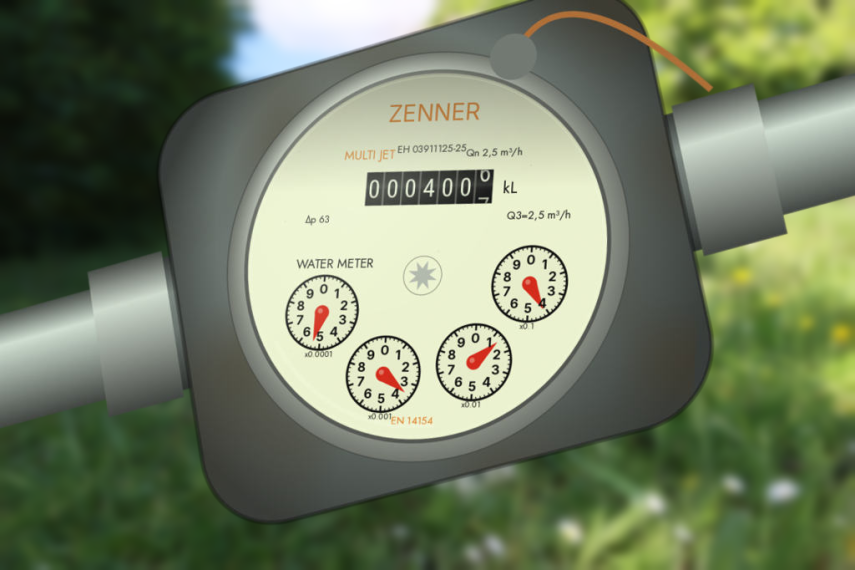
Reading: 4006.4135 kL
